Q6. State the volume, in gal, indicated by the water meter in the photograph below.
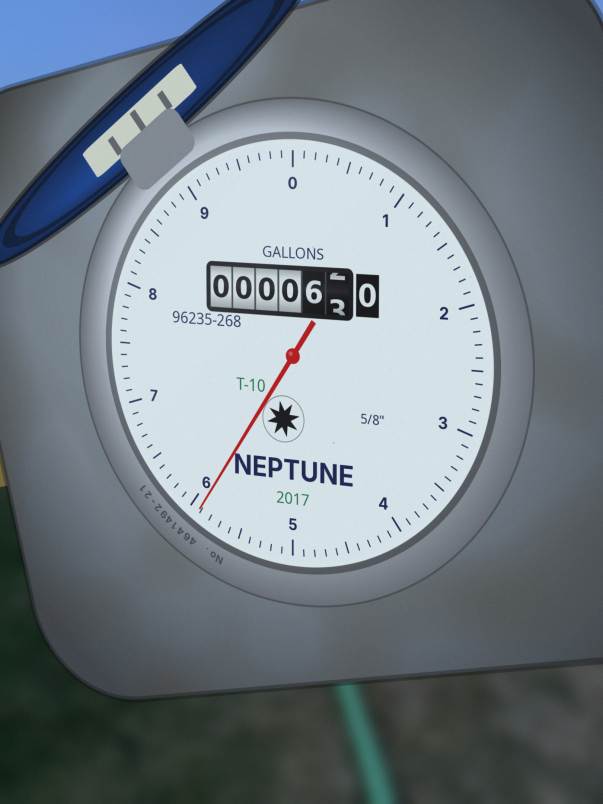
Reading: 625.9 gal
